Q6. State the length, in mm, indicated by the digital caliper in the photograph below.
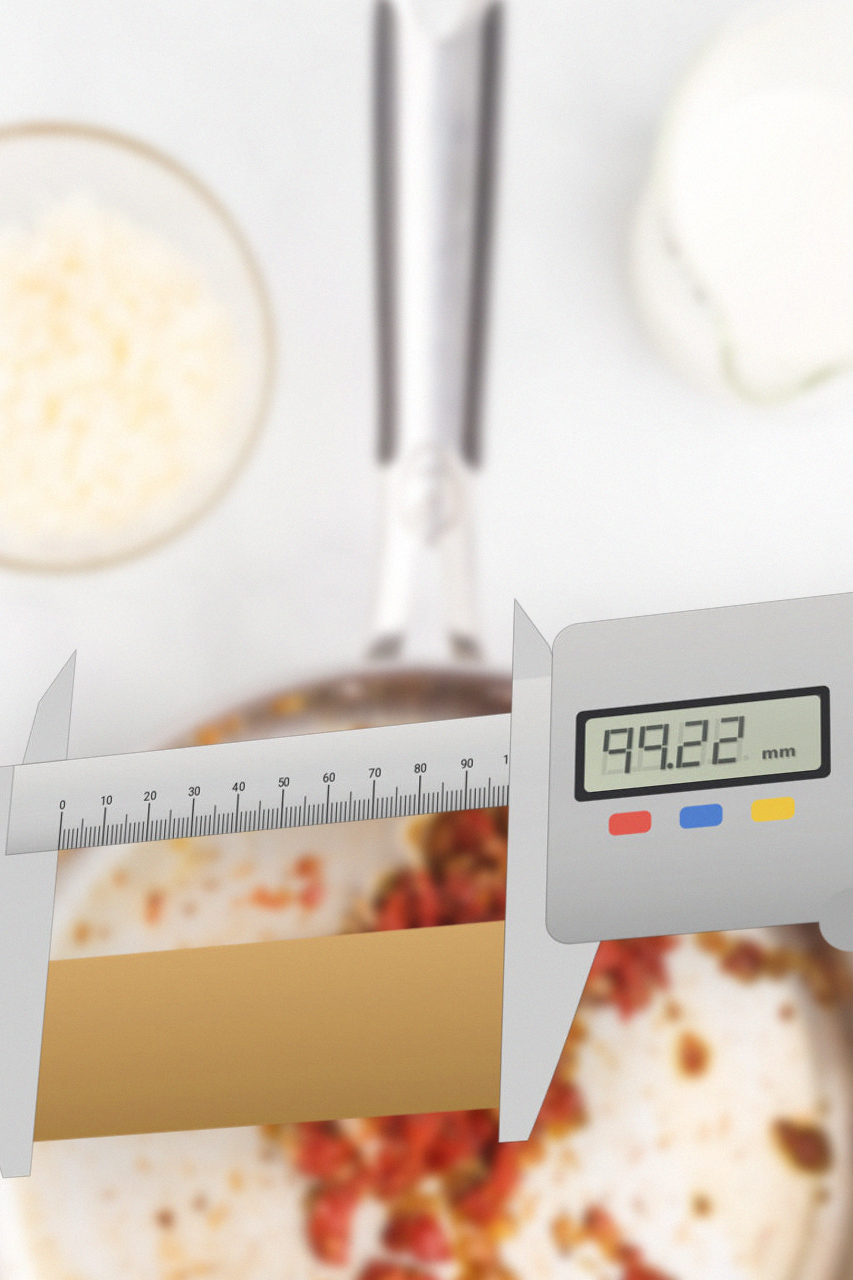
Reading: 99.22 mm
